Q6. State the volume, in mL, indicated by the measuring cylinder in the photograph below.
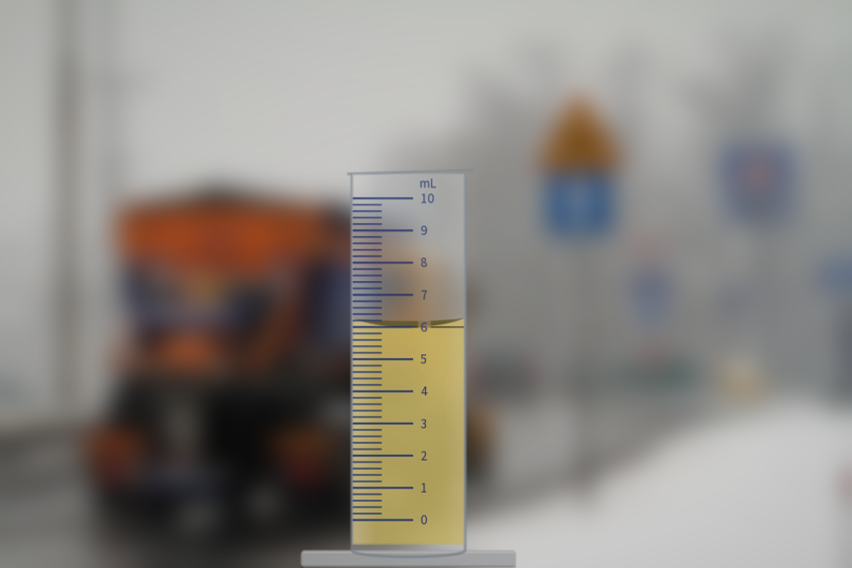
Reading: 6 mL
